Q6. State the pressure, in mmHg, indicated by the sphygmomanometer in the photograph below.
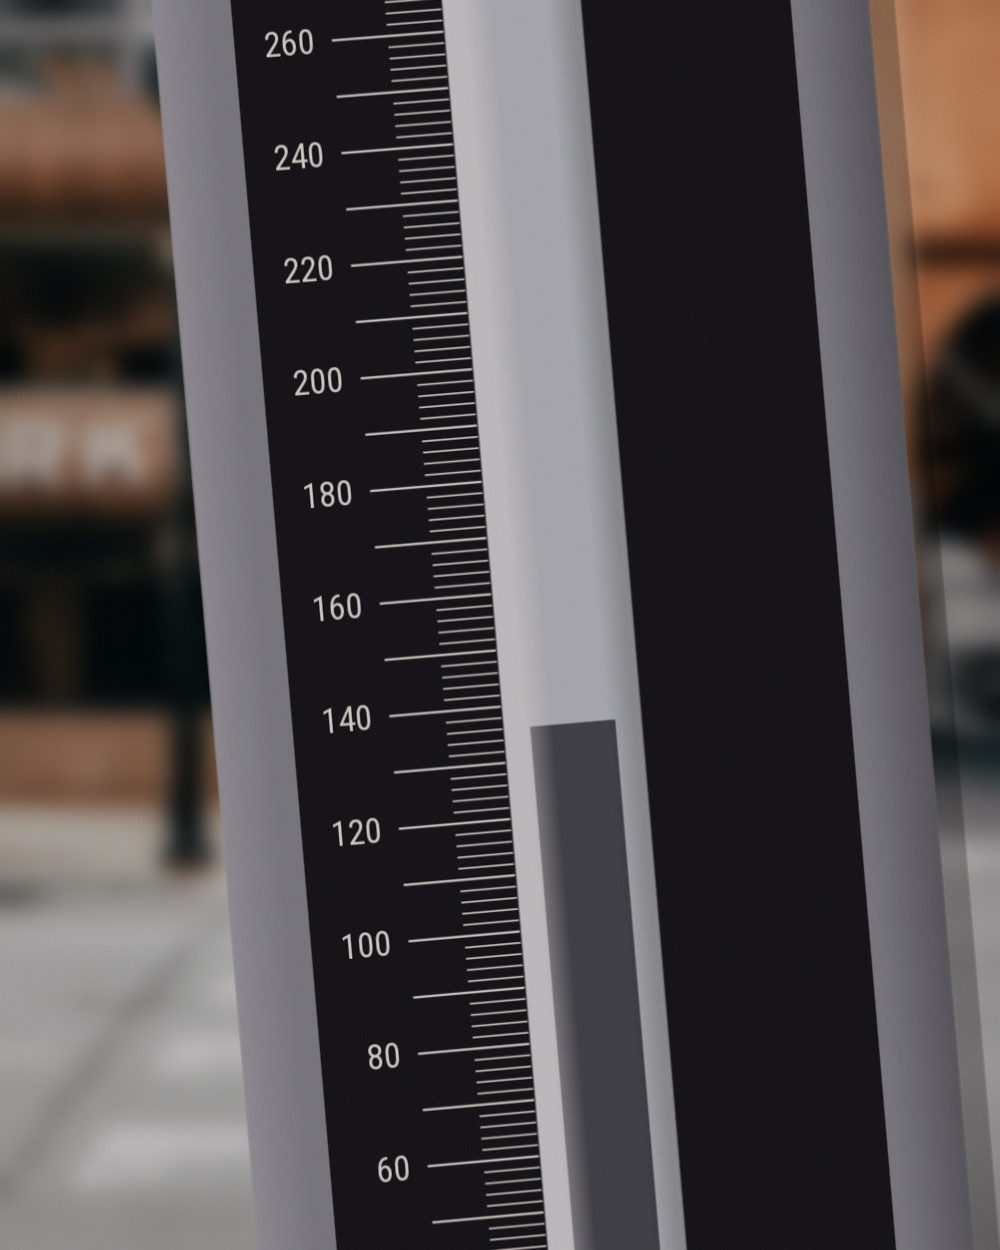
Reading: 136 mmHg
